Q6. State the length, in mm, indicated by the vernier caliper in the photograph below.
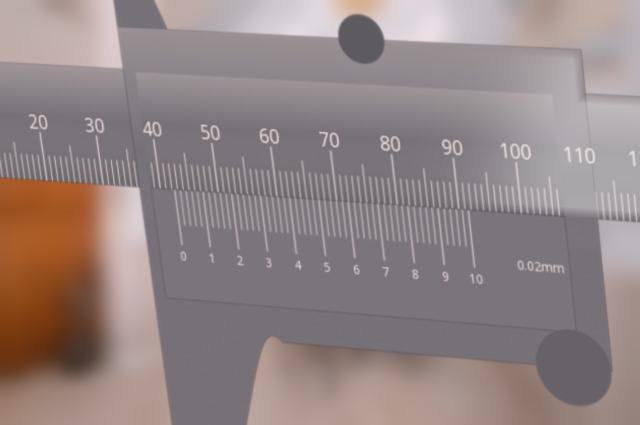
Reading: 42.5 mm
